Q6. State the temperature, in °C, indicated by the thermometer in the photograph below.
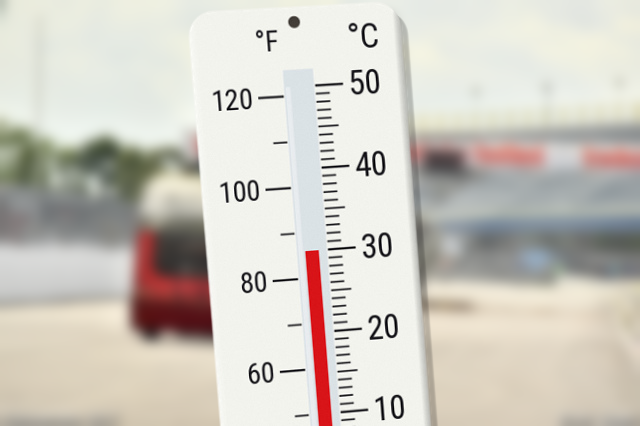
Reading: 30 °C
